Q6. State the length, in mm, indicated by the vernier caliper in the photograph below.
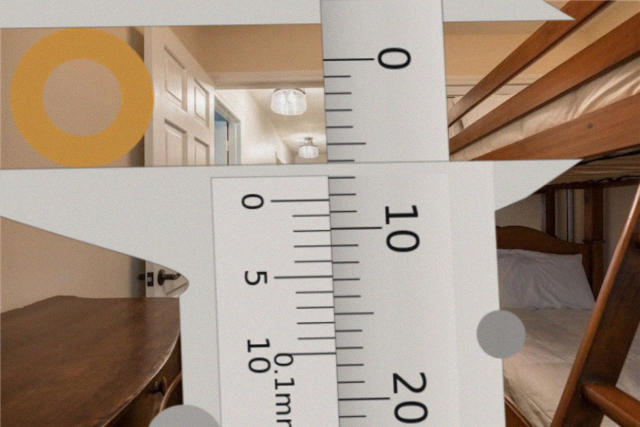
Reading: 8.3 mm
